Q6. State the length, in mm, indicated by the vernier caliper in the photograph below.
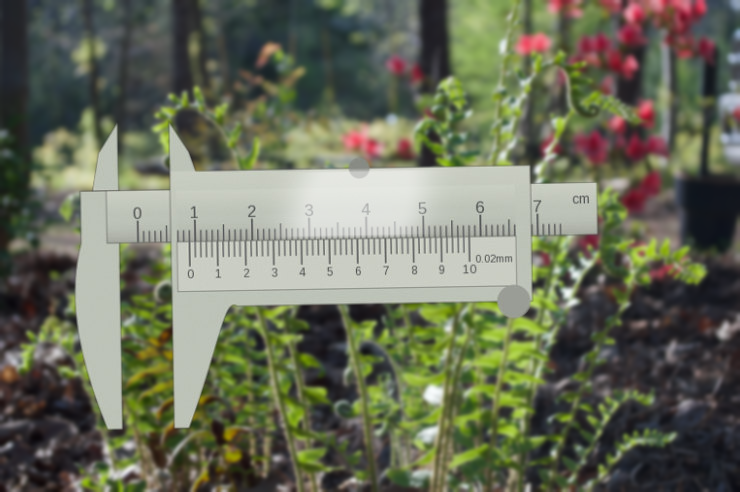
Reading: 9.0 mm
